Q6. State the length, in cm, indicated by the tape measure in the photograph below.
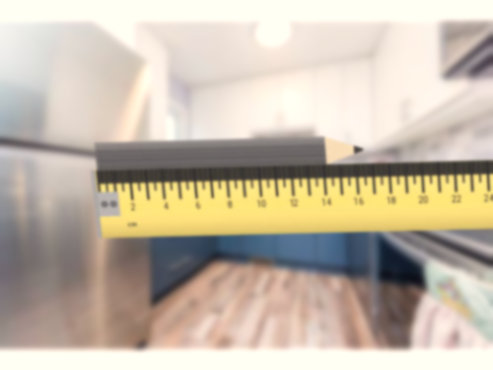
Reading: 16.5 cm
